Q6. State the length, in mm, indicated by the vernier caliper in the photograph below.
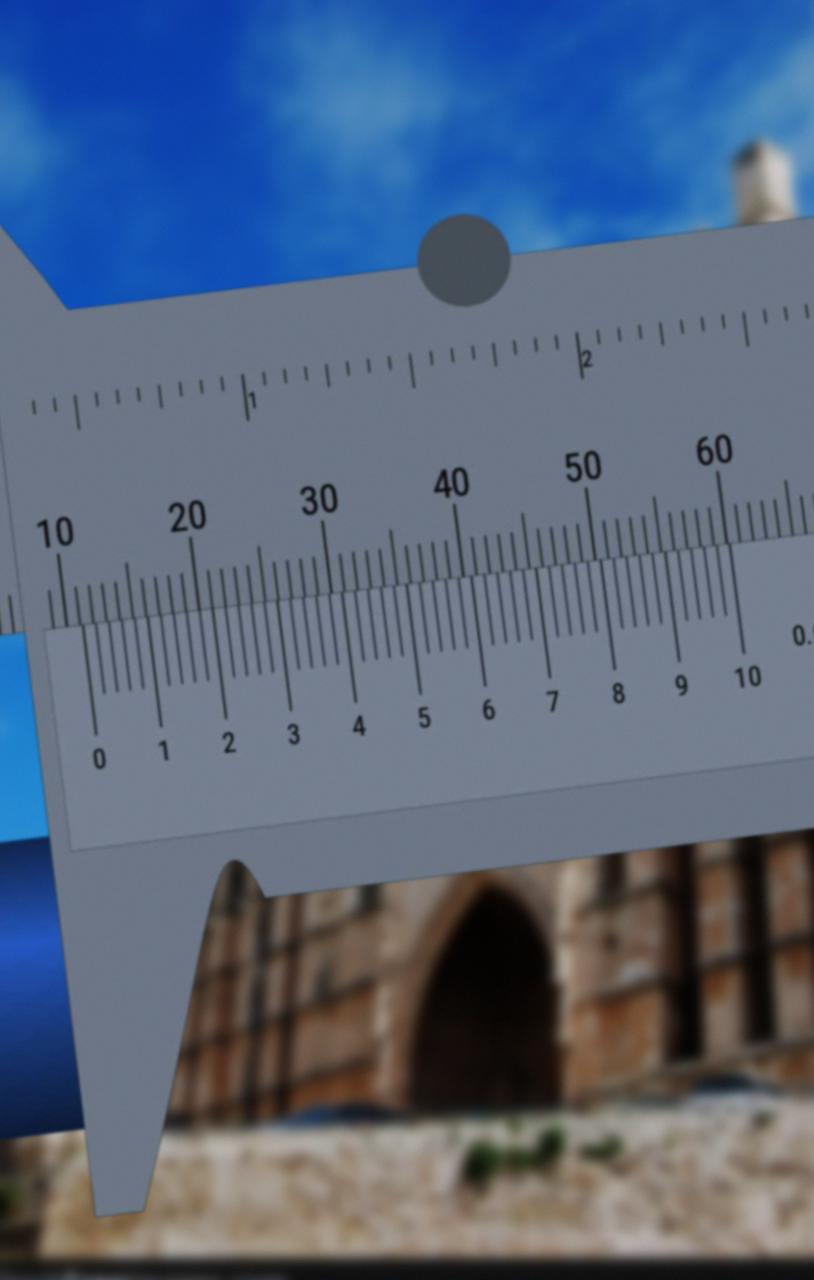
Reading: 11.2 mm
